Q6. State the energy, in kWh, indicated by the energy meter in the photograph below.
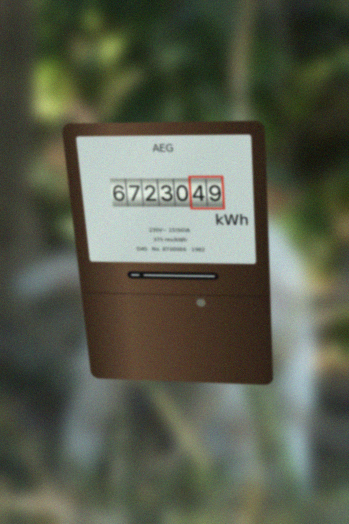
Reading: 67230.49 kWh
